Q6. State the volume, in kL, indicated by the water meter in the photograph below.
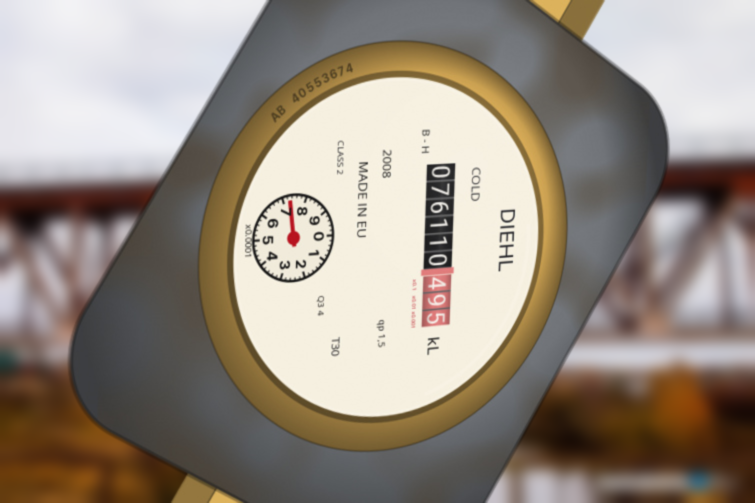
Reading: 76110.4957 kL
